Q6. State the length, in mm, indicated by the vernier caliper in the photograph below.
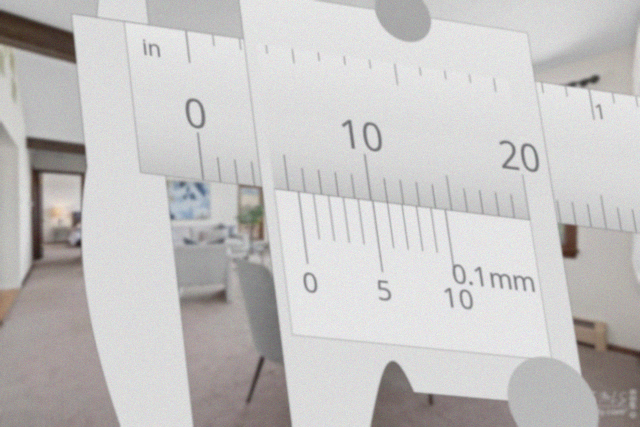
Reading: 5.6 mm
